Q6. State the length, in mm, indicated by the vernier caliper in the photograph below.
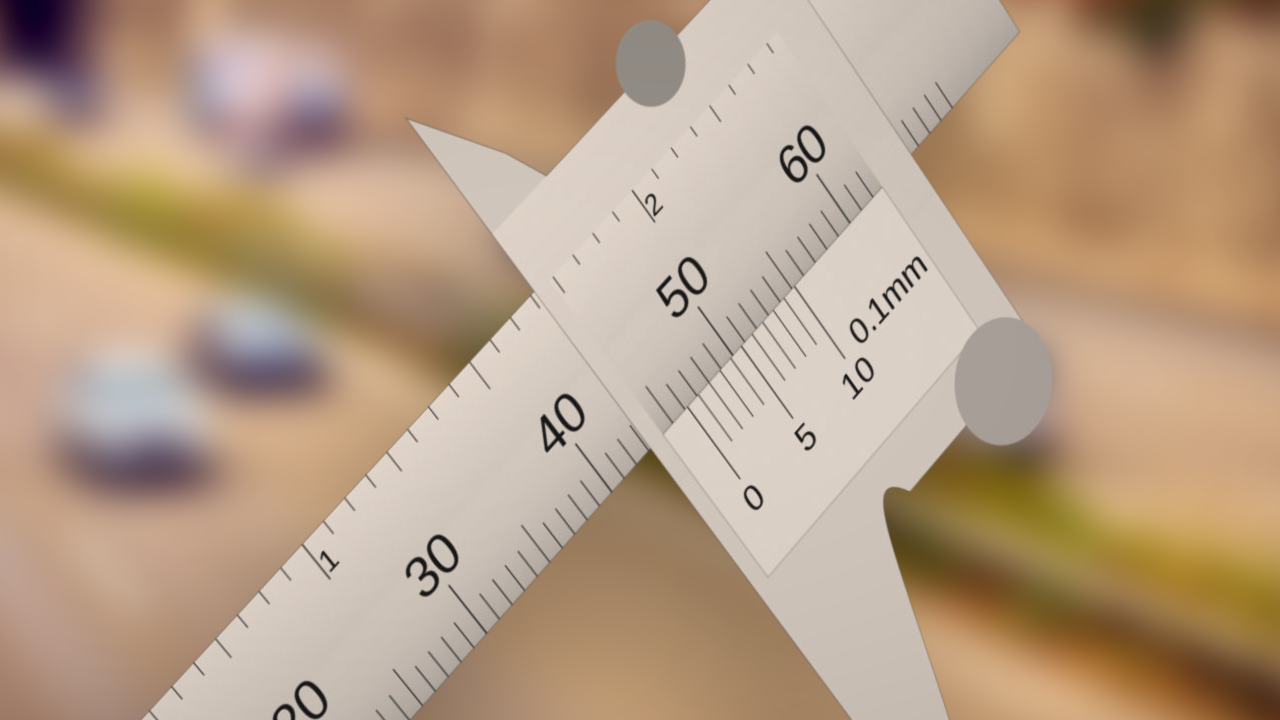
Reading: 46.2 mm
